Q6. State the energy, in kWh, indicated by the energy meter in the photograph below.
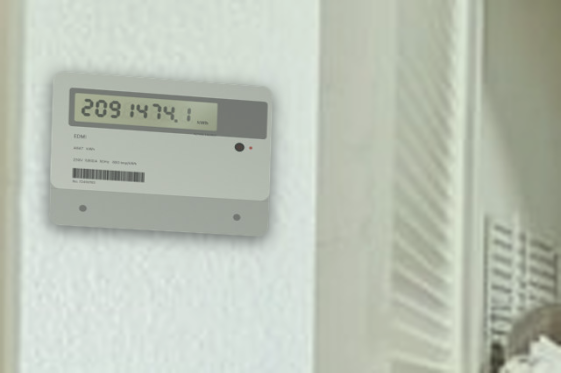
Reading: 2091474.1 kWh
